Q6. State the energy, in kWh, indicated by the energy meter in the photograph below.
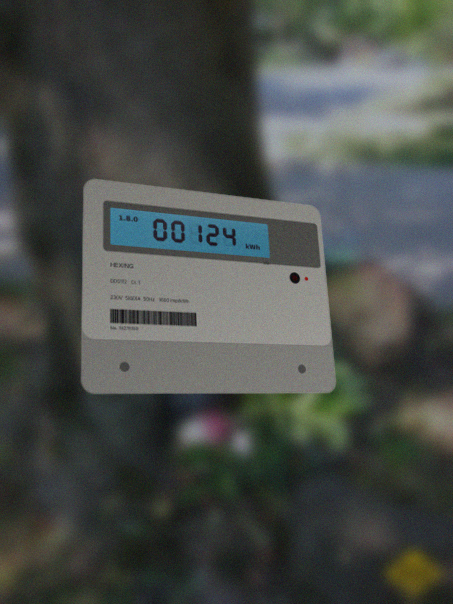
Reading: 124 kWh
